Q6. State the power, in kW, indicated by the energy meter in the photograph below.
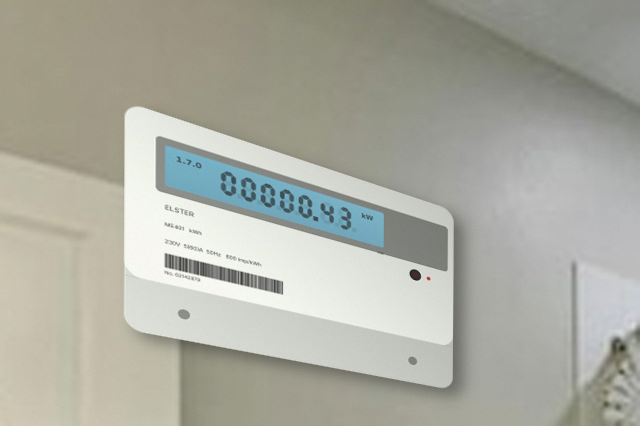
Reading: 0.43 kW
